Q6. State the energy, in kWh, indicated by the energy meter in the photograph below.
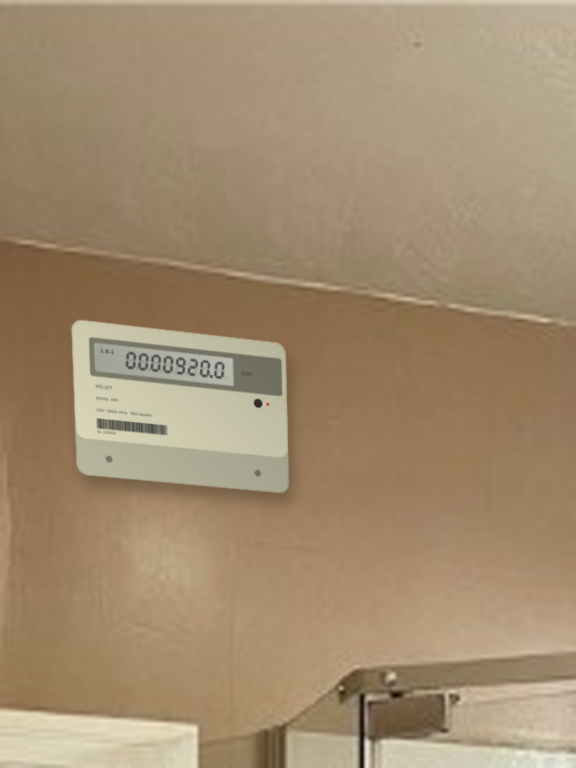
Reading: 920.0 kWh
